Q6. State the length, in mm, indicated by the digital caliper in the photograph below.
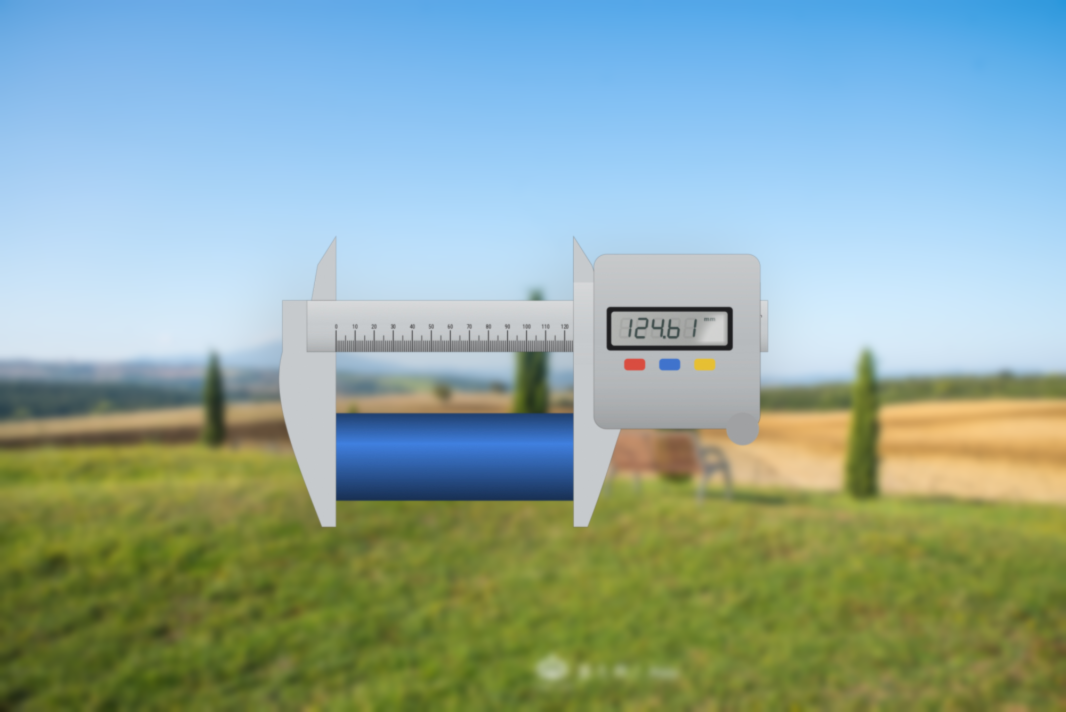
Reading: 124.61 mm
